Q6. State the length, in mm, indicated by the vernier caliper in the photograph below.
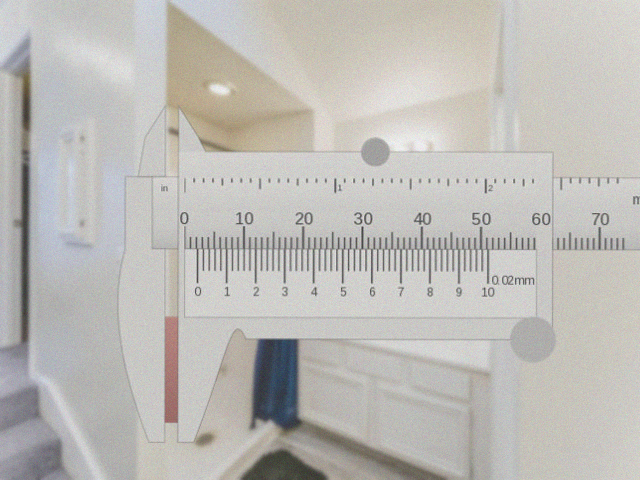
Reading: 2.2 mm
